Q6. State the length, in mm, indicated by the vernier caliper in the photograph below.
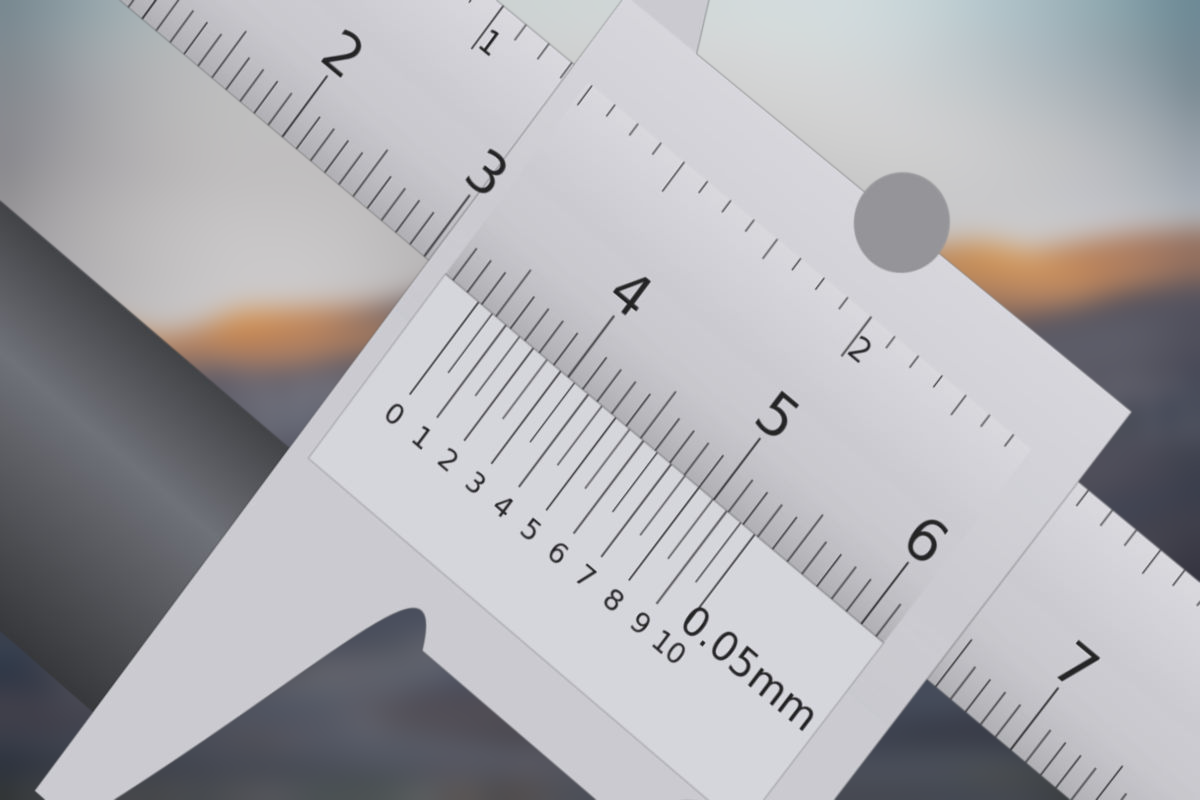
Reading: 33.8 mm
